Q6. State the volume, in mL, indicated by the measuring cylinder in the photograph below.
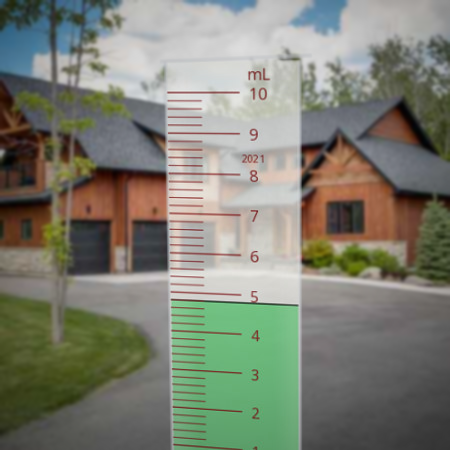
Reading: 4.8 mL
